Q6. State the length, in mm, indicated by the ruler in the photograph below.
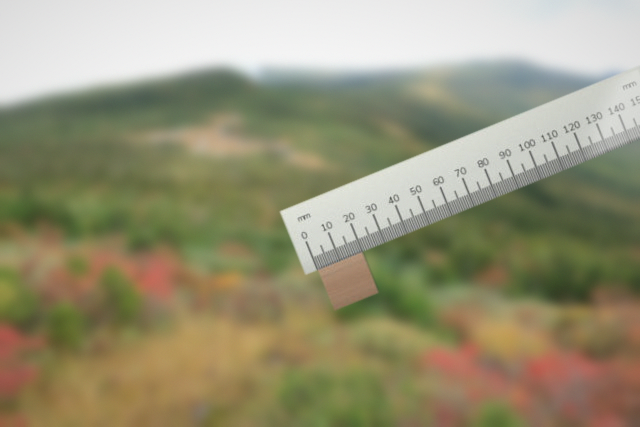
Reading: 20 mm
